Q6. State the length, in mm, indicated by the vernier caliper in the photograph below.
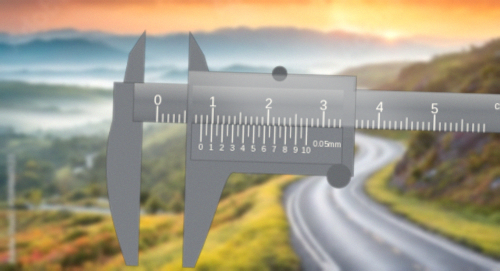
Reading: 8.0 mm
